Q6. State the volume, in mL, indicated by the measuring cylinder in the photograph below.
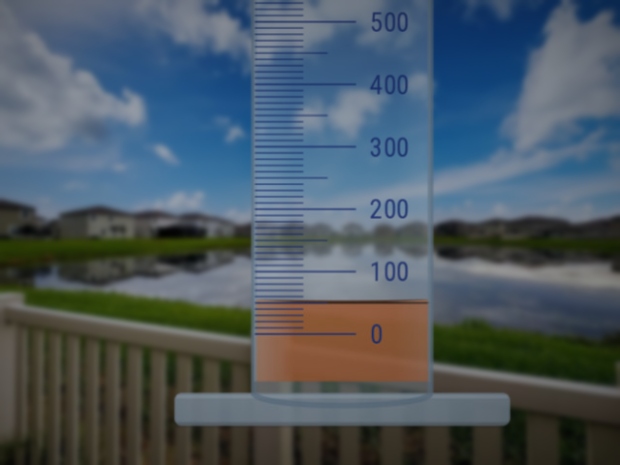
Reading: 50 mL
